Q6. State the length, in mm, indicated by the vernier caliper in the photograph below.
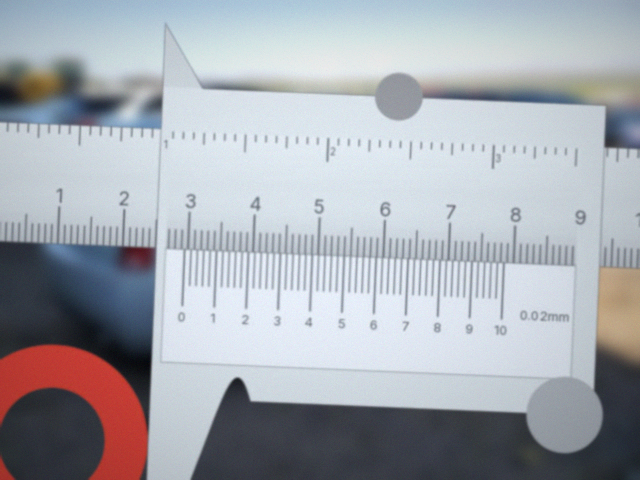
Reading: 29.5 mm
